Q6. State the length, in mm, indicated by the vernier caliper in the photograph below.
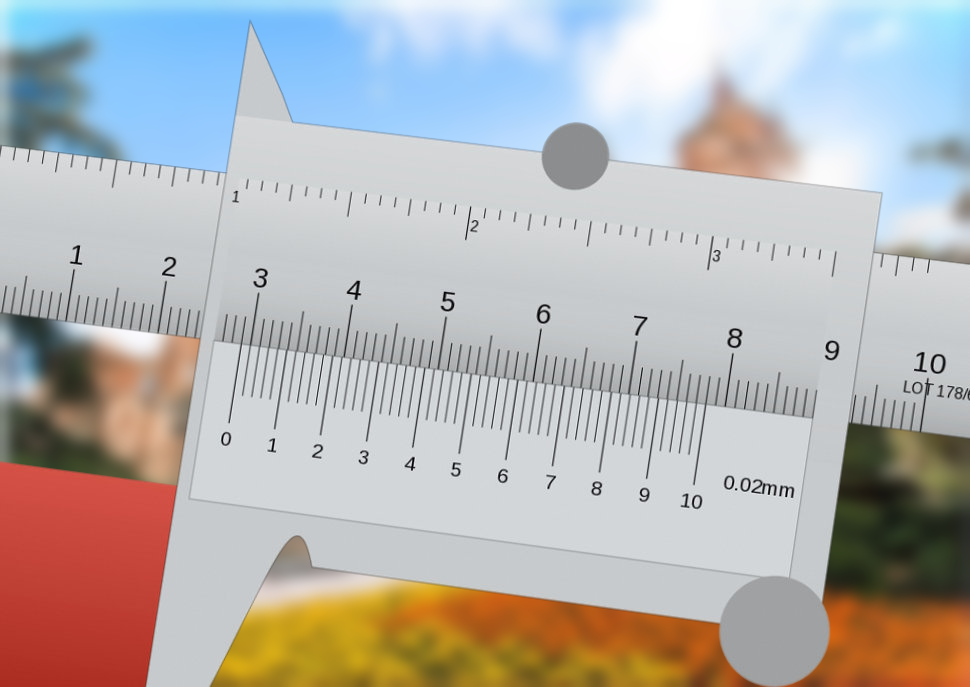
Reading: 29.0 mm
